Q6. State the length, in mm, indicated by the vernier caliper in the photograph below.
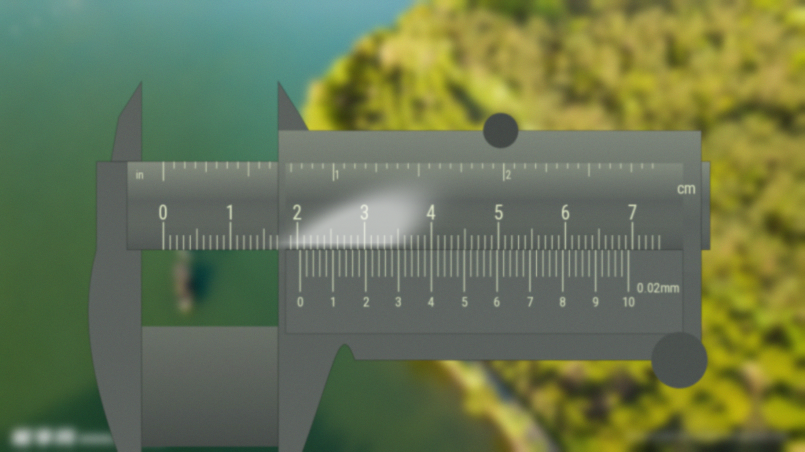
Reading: 20.4 mm
